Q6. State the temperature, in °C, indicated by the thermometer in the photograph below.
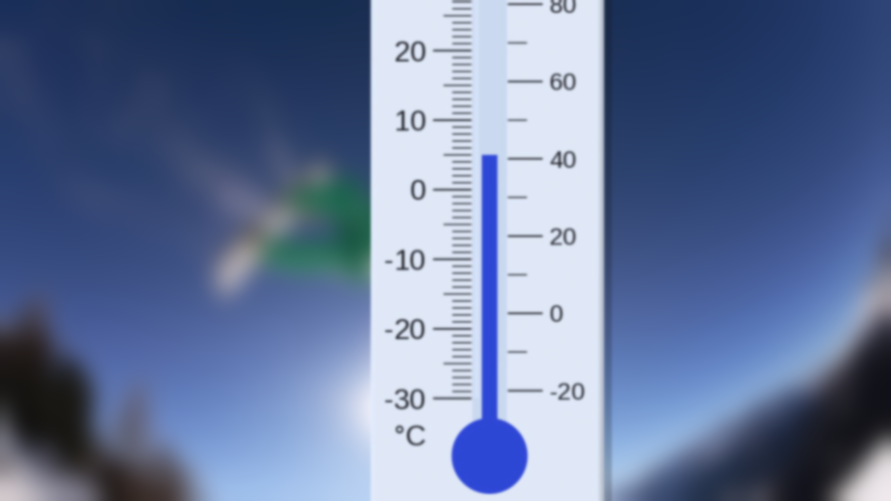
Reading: 5 °C
